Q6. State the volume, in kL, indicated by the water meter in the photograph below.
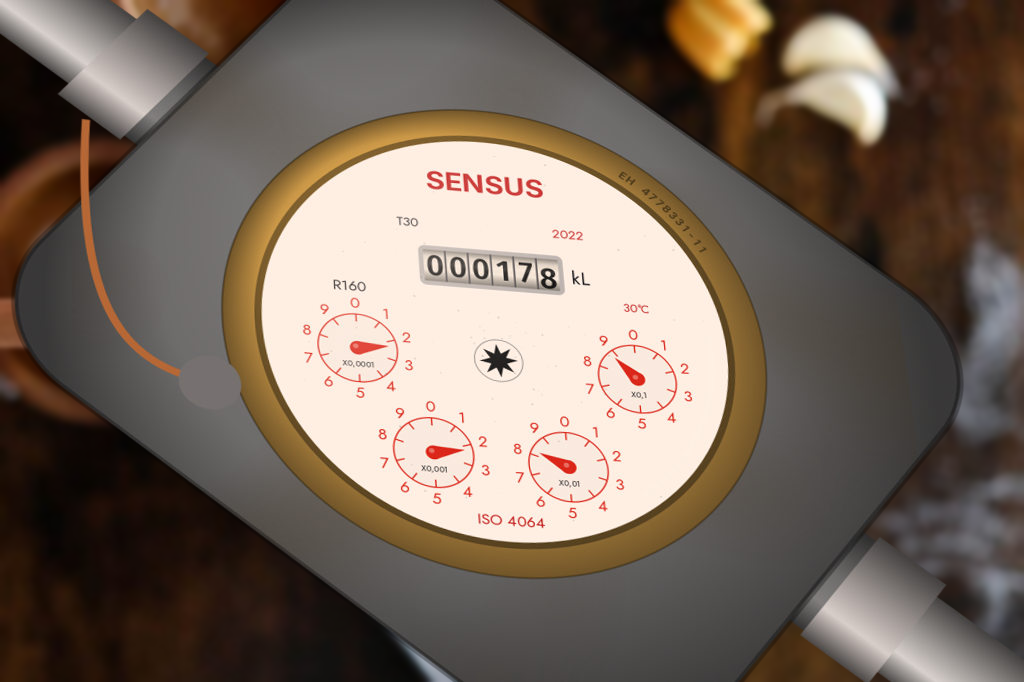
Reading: 177.8822 kL
